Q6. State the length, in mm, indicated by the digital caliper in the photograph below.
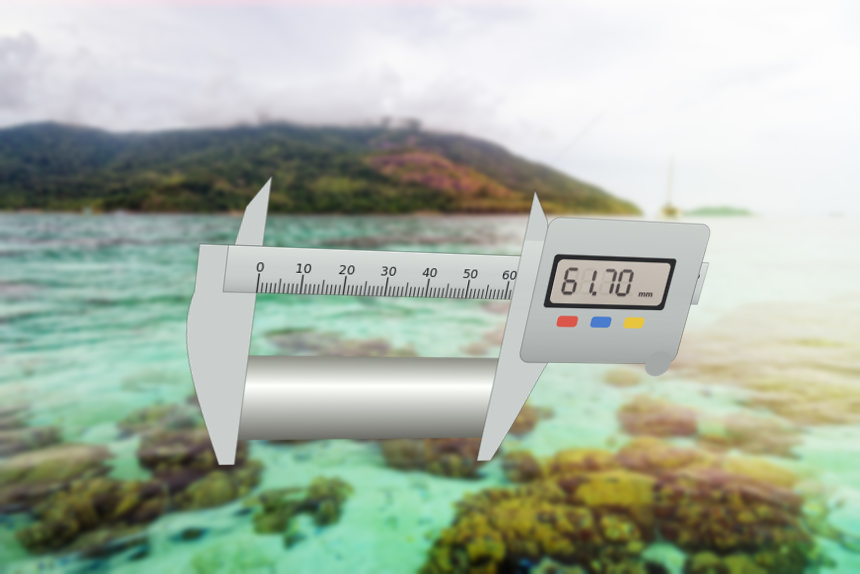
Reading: 61.70 mm
